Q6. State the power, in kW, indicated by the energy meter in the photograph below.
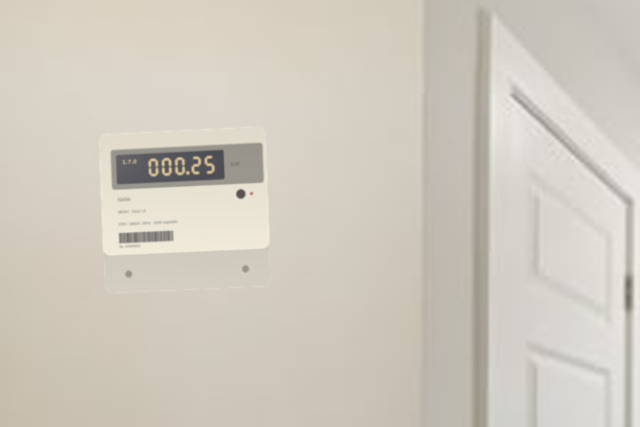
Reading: 0.25 kW
